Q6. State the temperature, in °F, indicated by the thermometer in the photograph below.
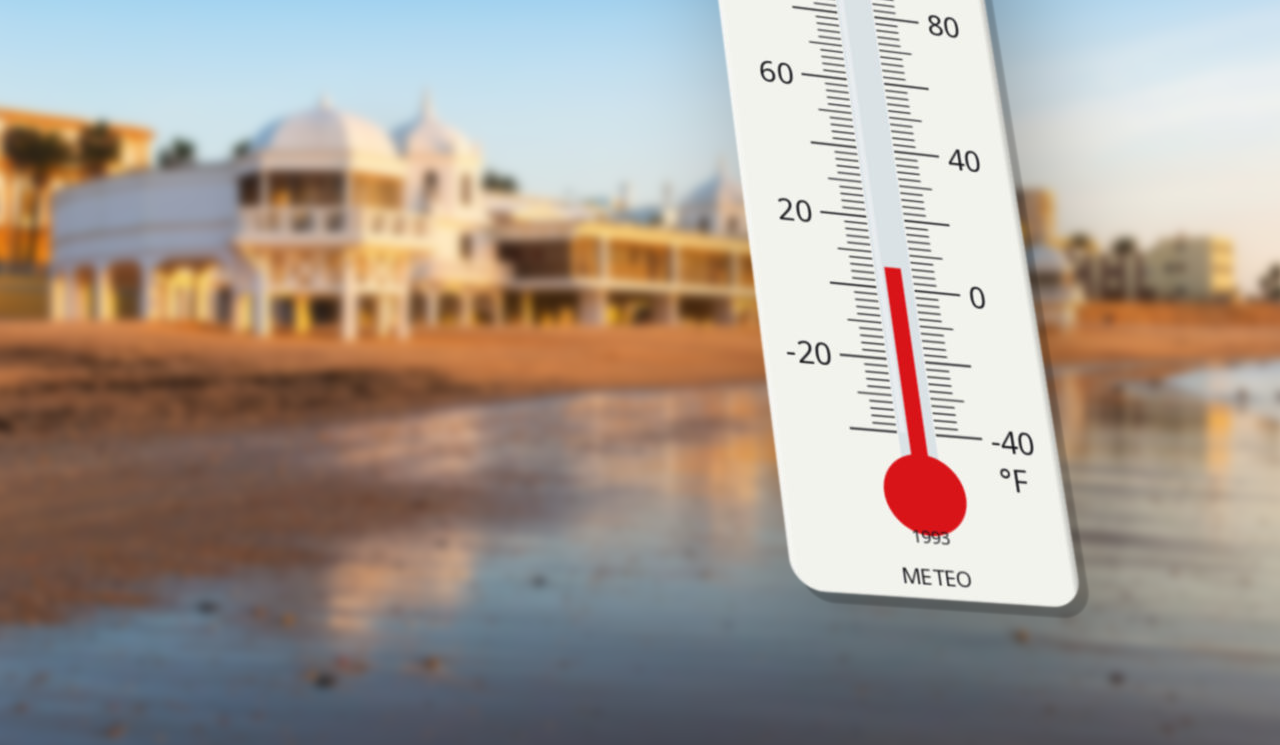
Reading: 6 °F
